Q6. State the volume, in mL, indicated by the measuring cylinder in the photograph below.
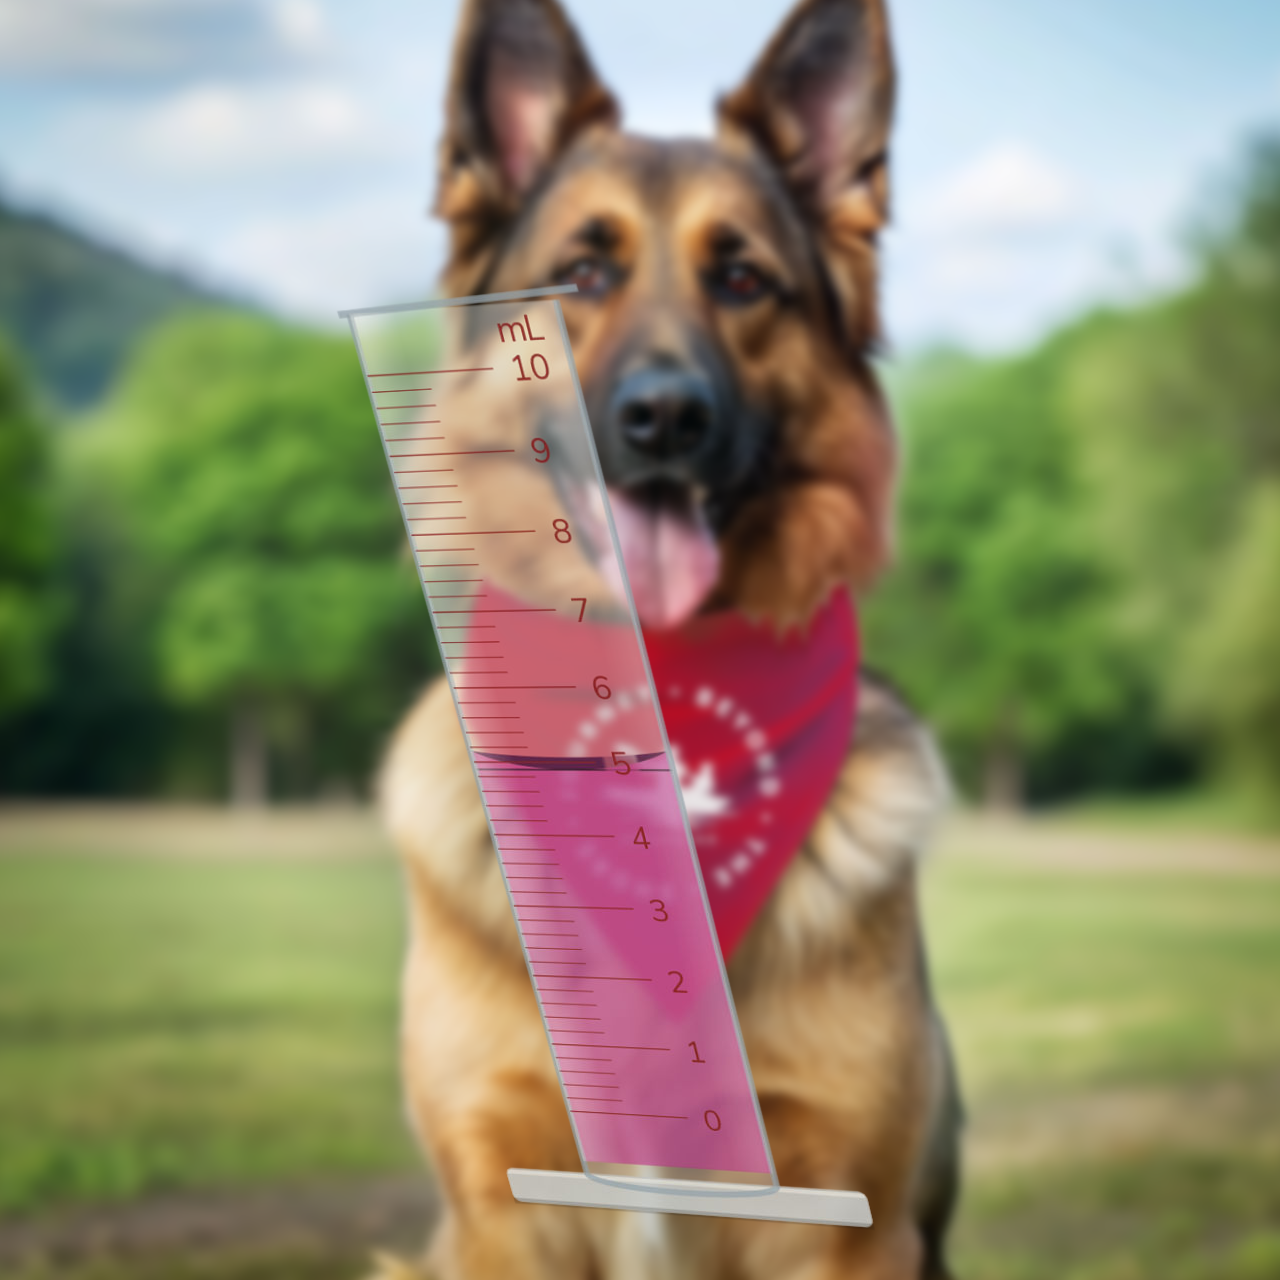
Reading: 4.9 mL
